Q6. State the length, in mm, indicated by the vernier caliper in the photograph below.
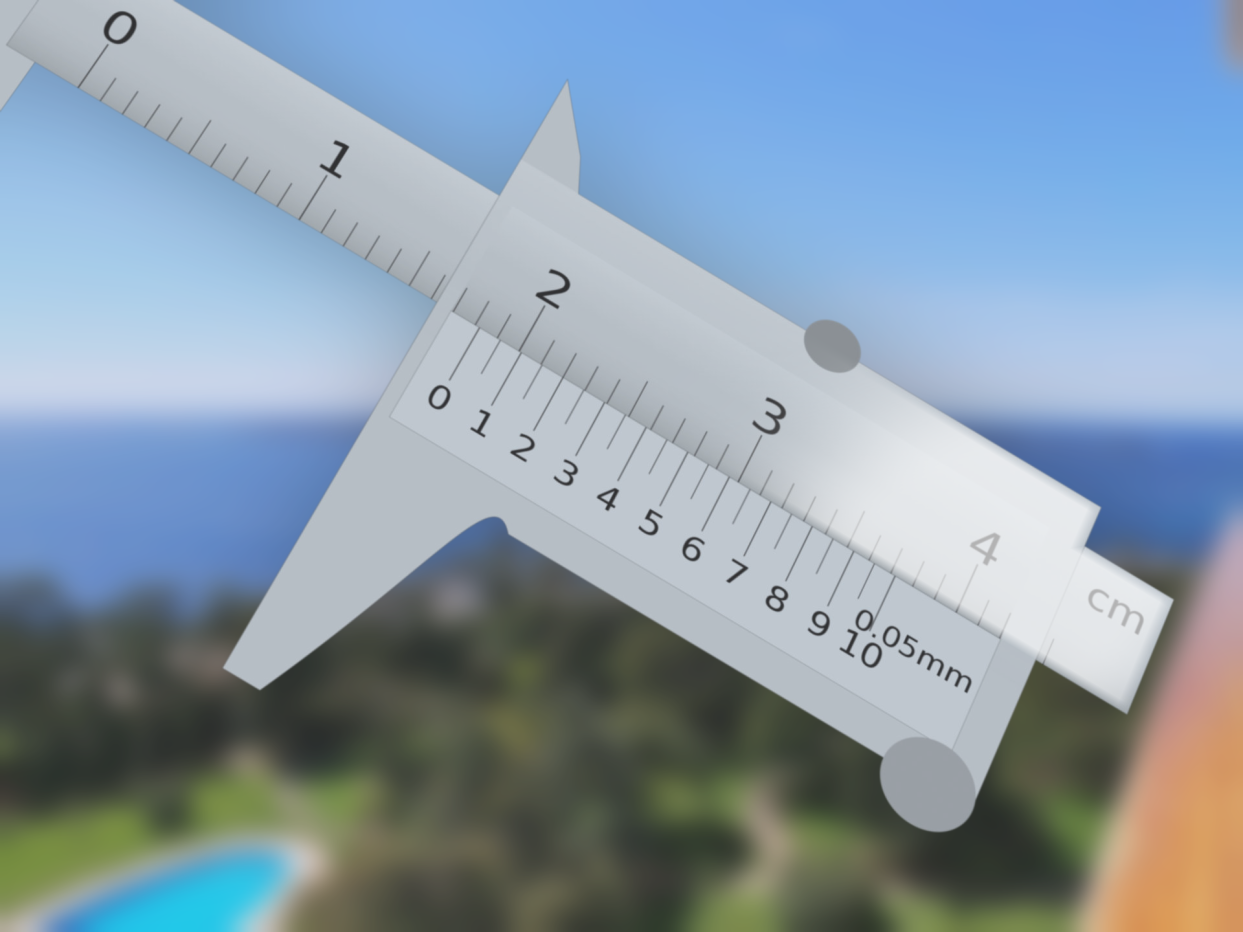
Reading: 18.20 mm
